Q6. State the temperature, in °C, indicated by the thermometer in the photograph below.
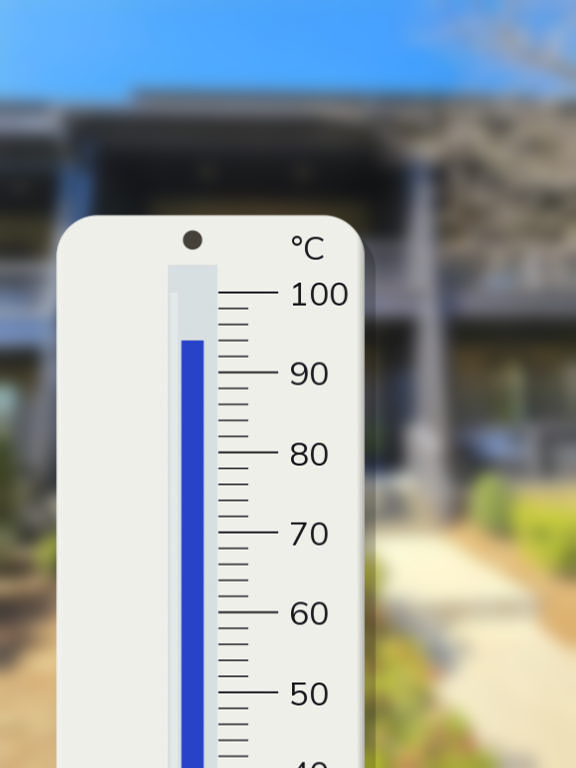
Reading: 94 °C
